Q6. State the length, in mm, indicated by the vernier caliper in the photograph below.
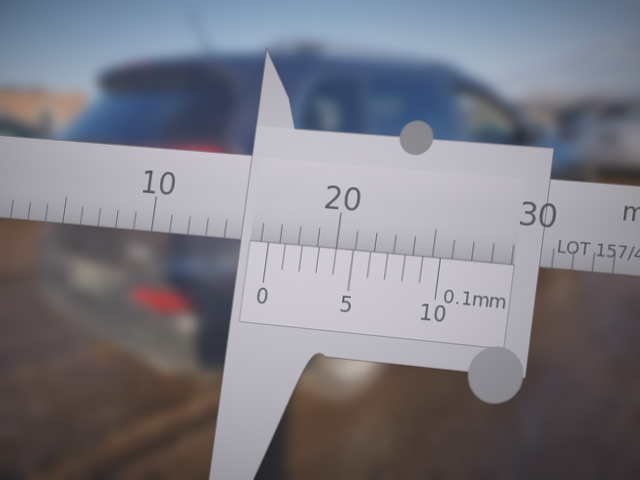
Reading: 16.4 mm
